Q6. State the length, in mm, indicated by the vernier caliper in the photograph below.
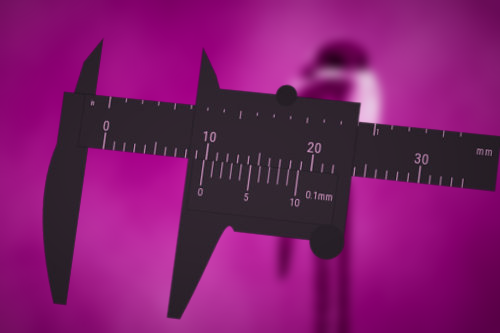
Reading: 9.8 mm
